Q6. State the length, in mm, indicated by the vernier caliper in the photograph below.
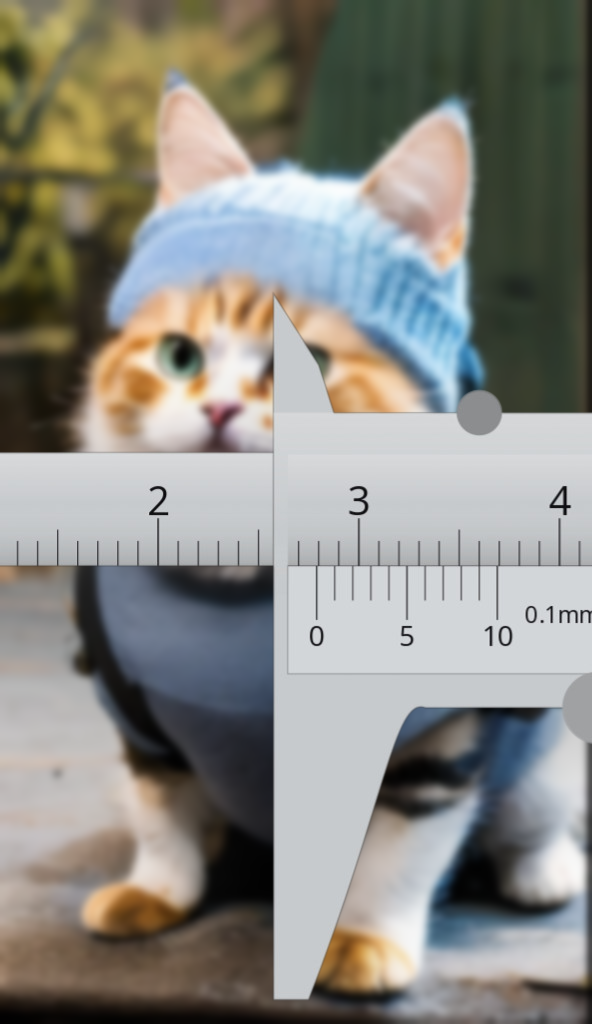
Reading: 27.9 mm
